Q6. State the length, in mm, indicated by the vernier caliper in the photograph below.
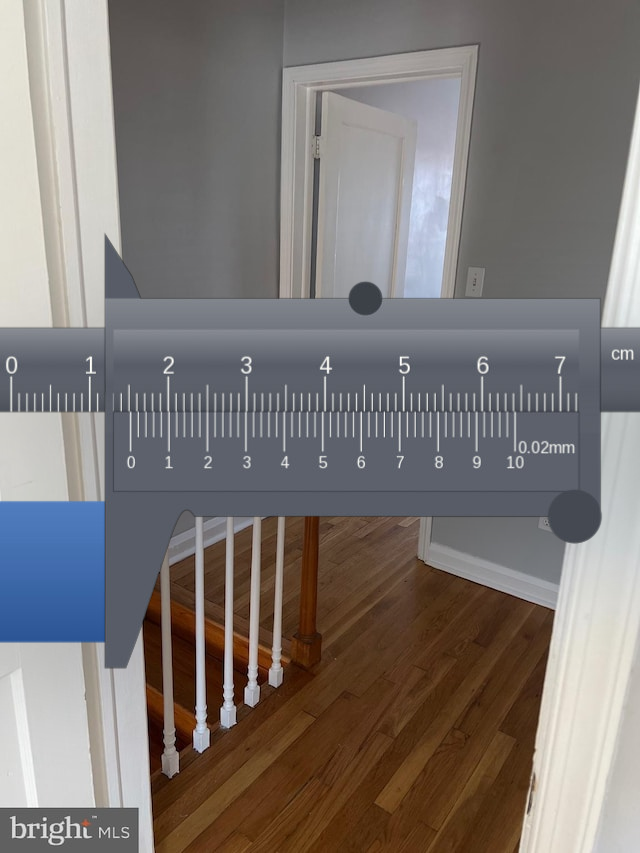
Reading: 15.2 mm
